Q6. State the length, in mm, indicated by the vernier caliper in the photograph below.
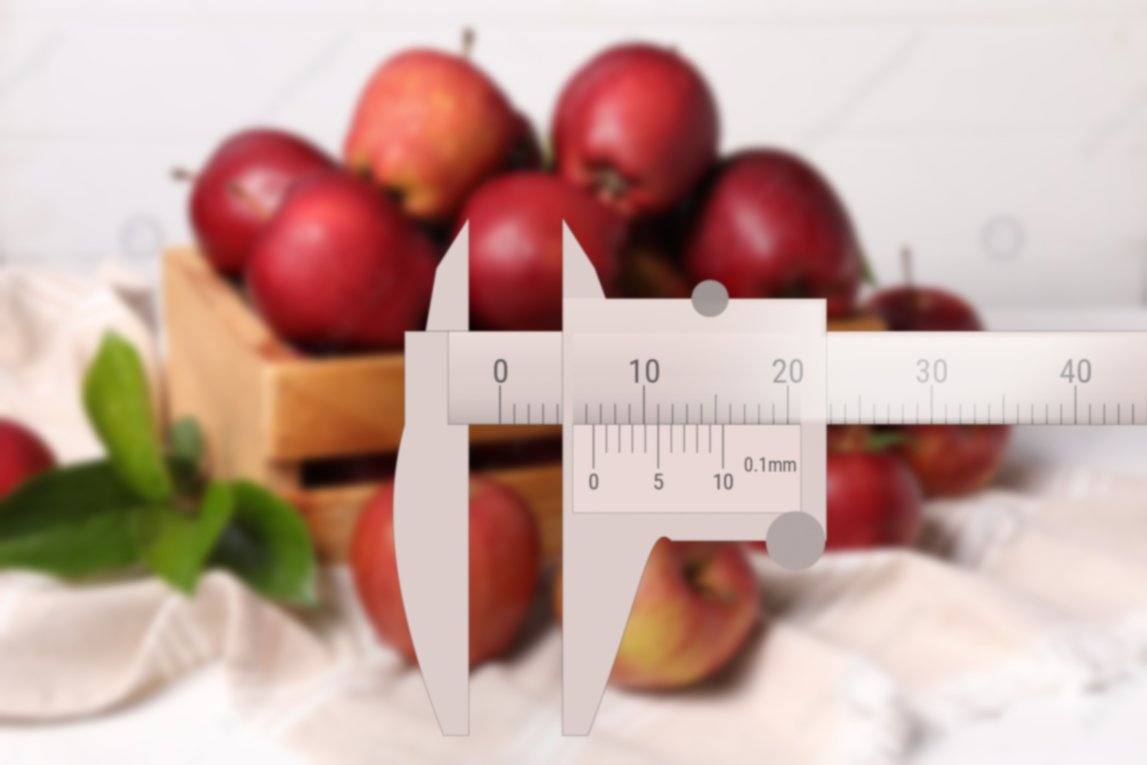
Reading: 6.5 mm
